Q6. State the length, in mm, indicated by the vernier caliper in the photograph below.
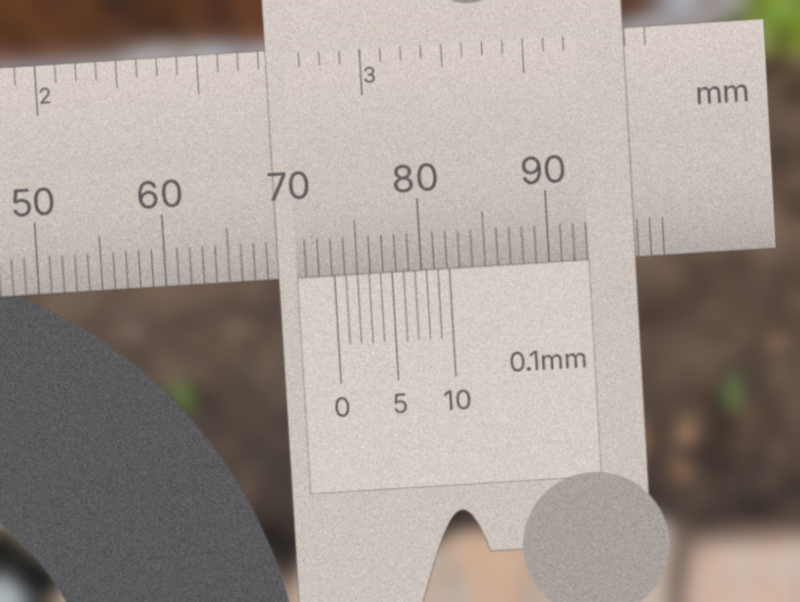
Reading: 73.2 mm
